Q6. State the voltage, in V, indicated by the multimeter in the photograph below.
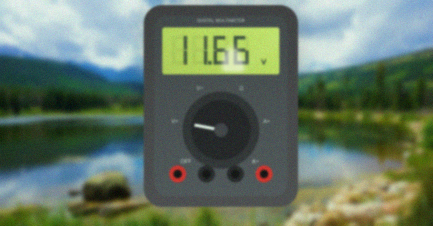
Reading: 11.66 V
